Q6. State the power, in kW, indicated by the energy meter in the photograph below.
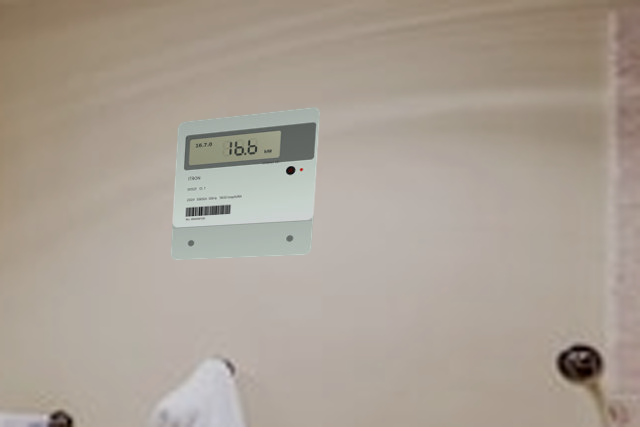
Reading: 16.6 kW
